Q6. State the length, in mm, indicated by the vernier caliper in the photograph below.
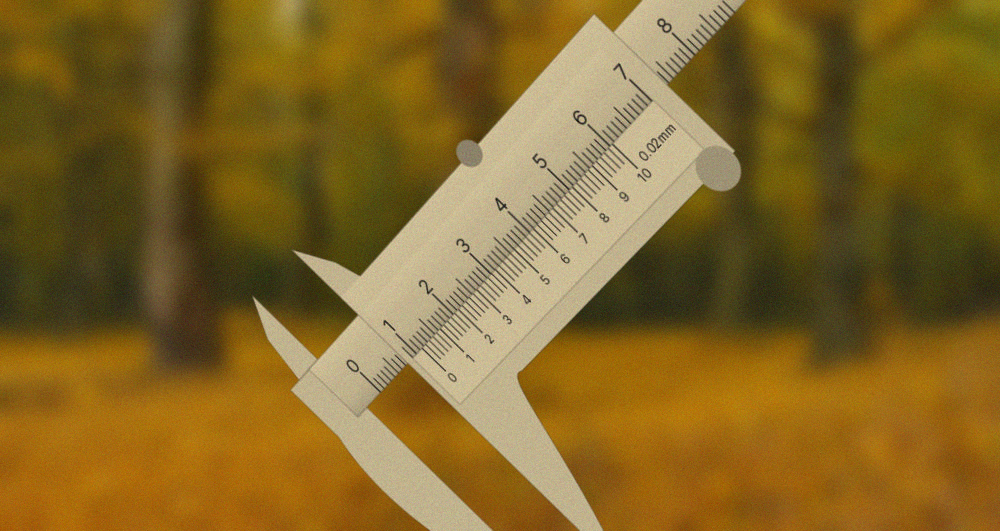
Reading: 11.5 mm
